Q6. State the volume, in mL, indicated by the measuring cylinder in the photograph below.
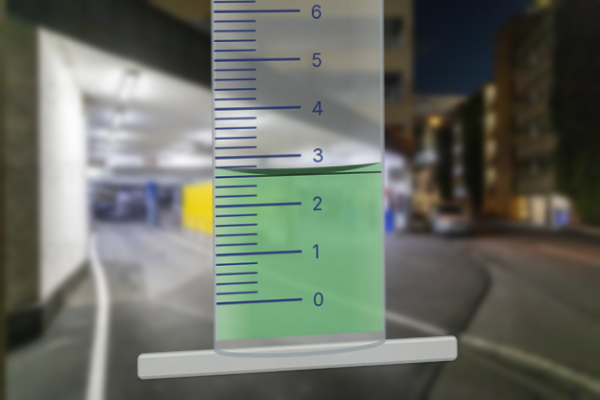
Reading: 2.6 mL
